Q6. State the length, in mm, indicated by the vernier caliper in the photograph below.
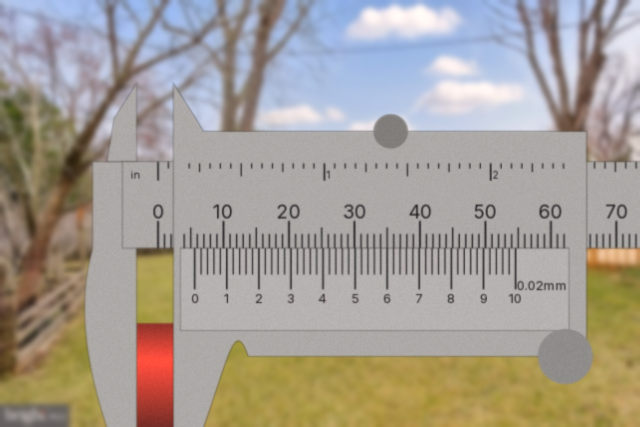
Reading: 5.6 mm
